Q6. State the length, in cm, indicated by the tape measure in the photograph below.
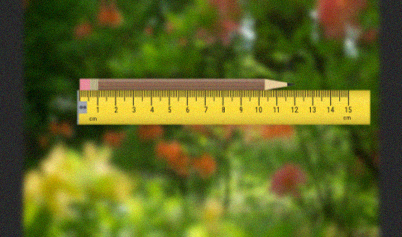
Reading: 12 cm
